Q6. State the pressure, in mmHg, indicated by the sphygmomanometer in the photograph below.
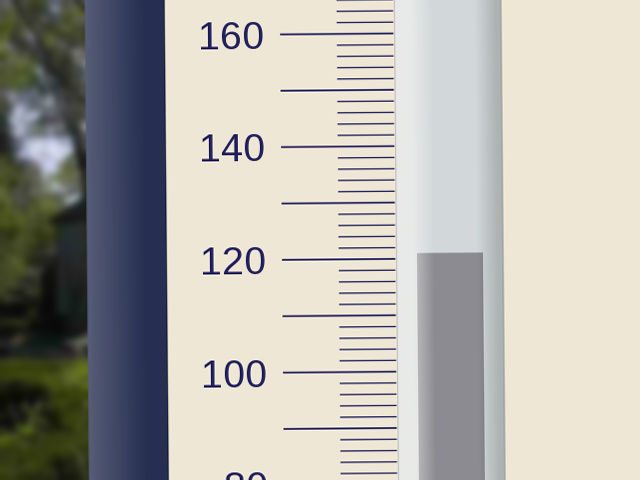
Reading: 121 mmHg
